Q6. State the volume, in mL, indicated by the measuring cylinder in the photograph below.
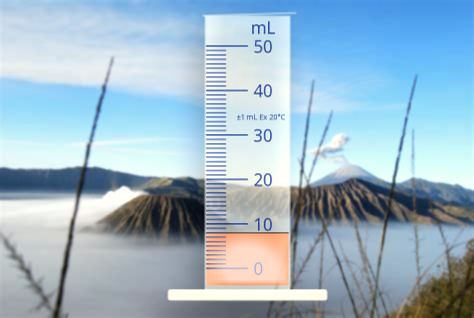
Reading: 8 mL
